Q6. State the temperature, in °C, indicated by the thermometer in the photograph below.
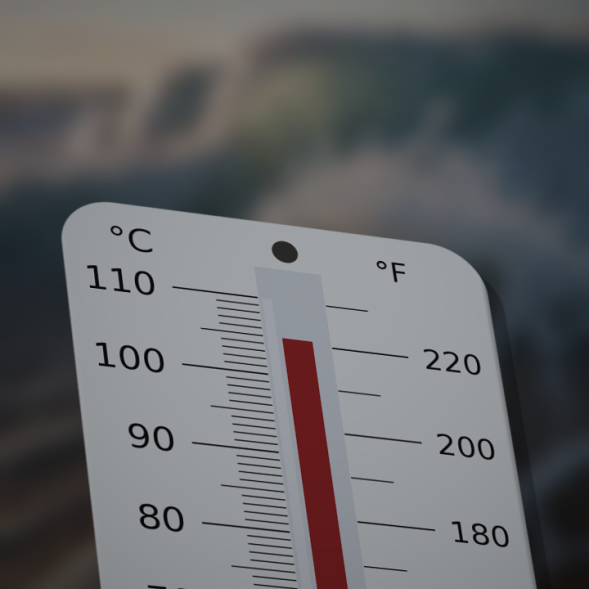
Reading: 105 °C
